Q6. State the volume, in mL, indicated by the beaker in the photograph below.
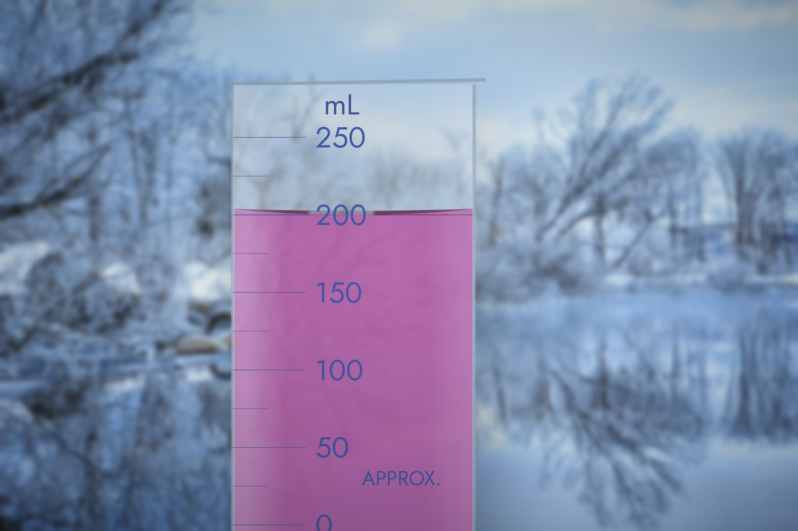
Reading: 200 mL
